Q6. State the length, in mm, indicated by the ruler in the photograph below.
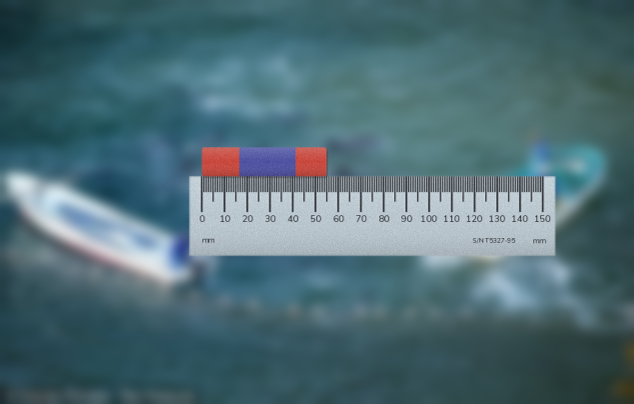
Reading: 55 mm
